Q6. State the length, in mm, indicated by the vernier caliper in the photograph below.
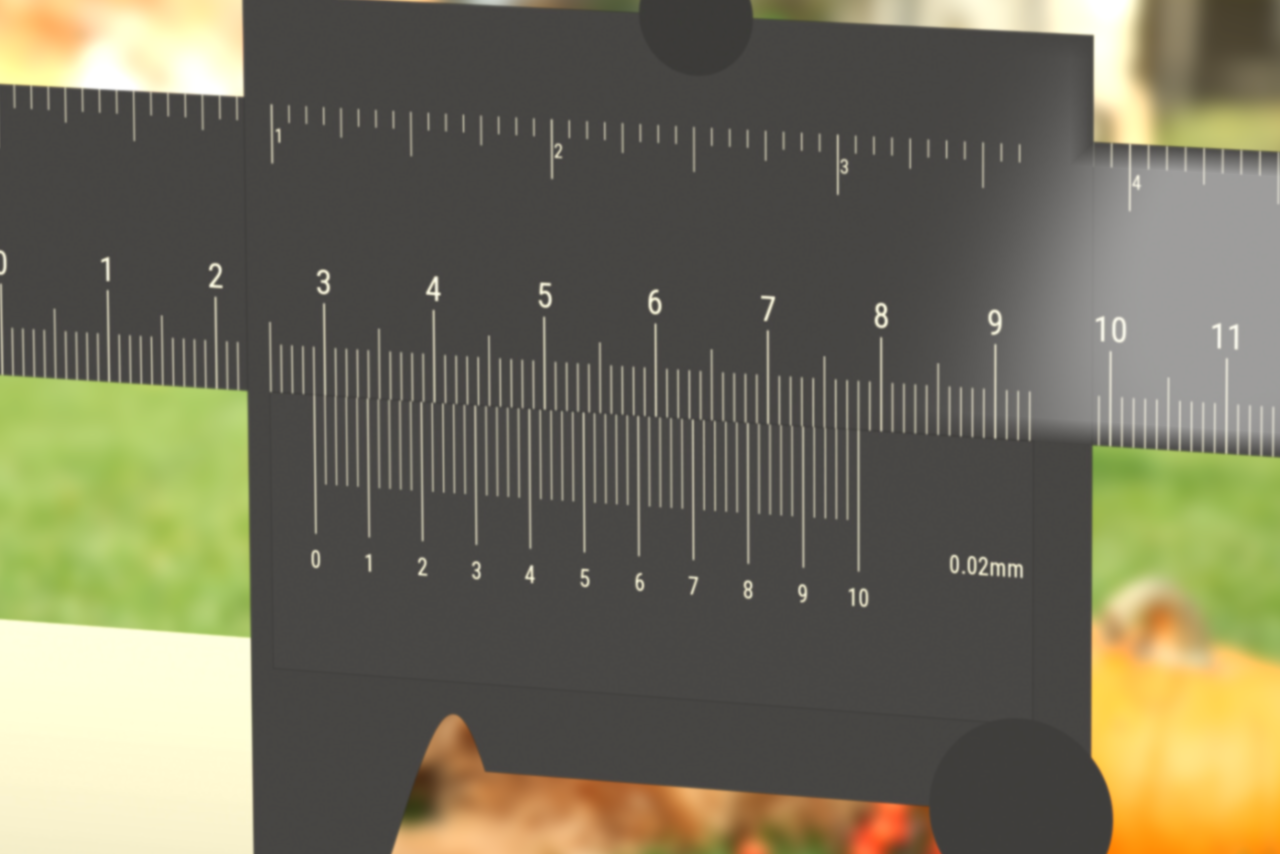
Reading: 29.0 mm
